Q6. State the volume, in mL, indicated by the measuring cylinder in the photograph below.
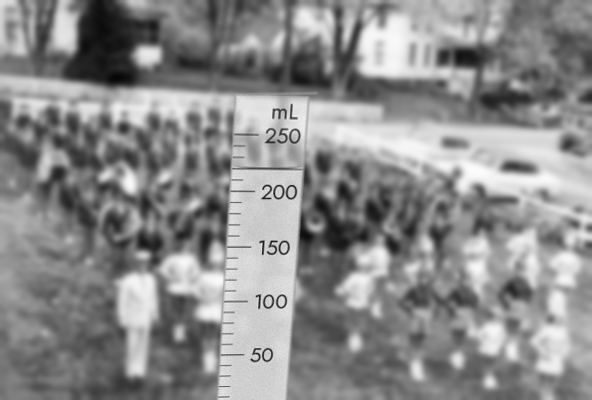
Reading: 220 mL
